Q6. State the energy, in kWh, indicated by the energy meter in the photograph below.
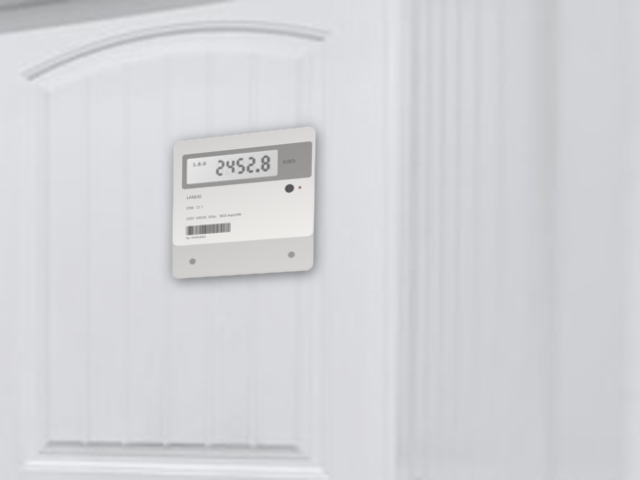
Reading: 2452.8 kWh
